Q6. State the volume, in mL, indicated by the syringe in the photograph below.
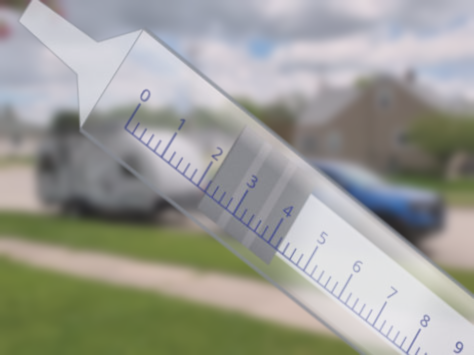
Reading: 2.2 mL
